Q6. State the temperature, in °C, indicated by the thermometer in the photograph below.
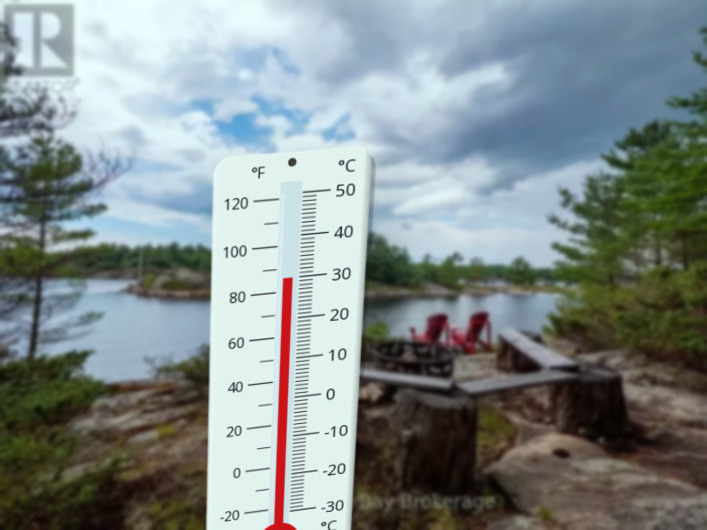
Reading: 30 °C
